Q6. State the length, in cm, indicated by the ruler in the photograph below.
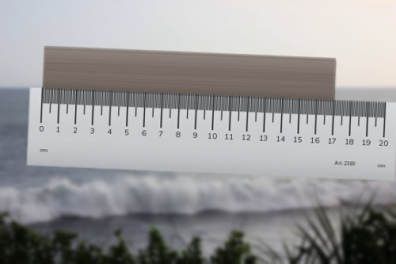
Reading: 17 cm
